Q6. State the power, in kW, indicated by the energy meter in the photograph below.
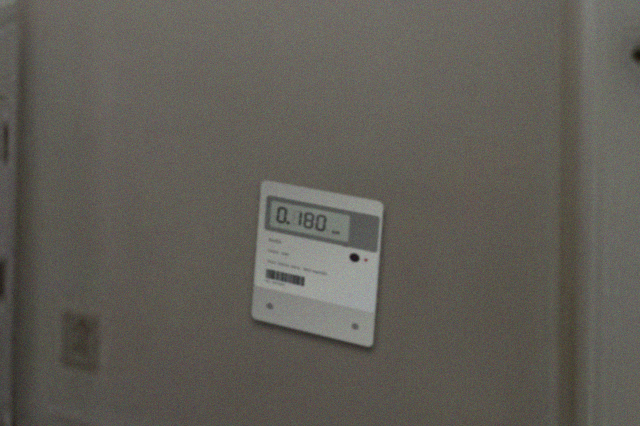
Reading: 0.180 kW
